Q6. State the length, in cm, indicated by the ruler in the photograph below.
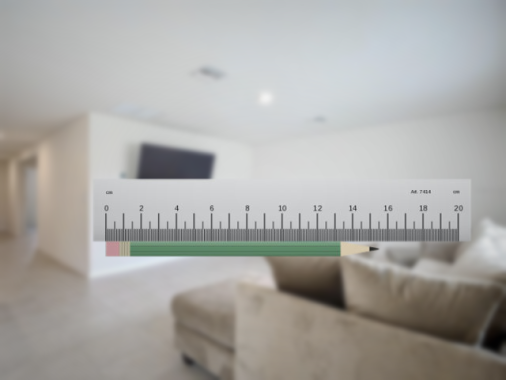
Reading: 15.5 cm
